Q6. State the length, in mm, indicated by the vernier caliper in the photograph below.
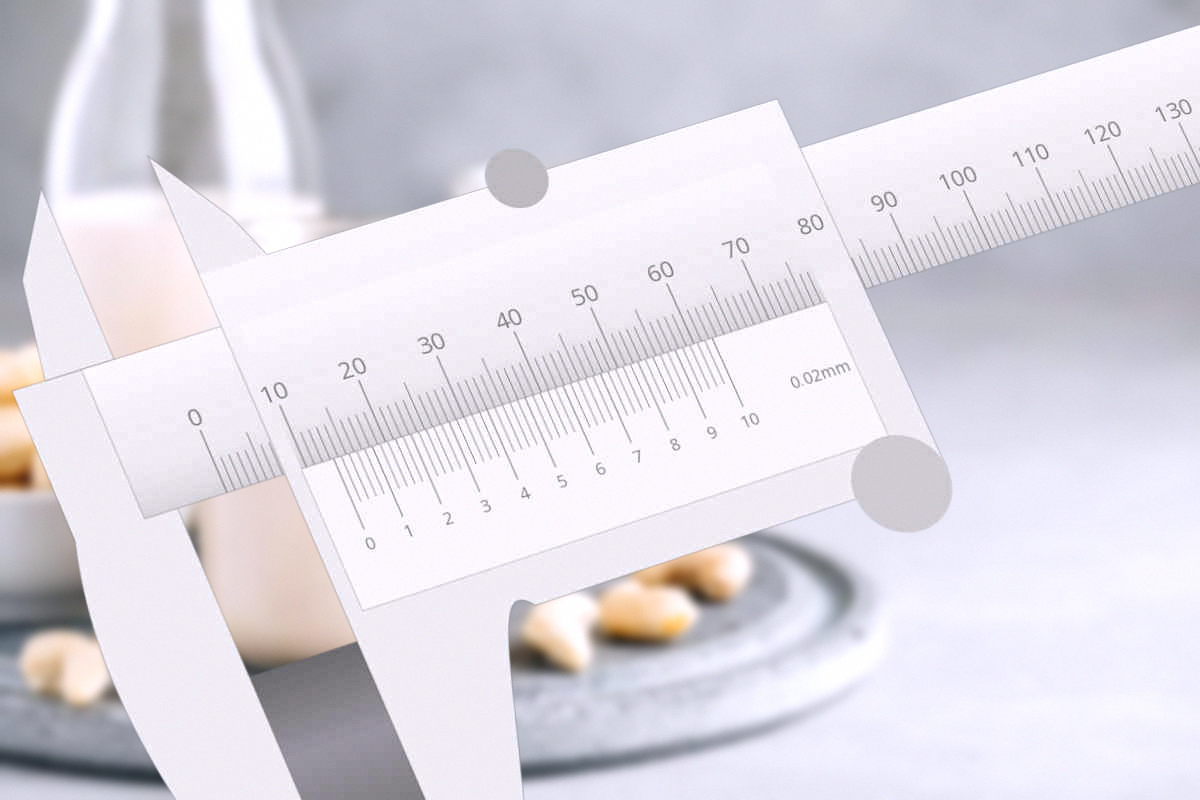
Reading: 13.4 mm
